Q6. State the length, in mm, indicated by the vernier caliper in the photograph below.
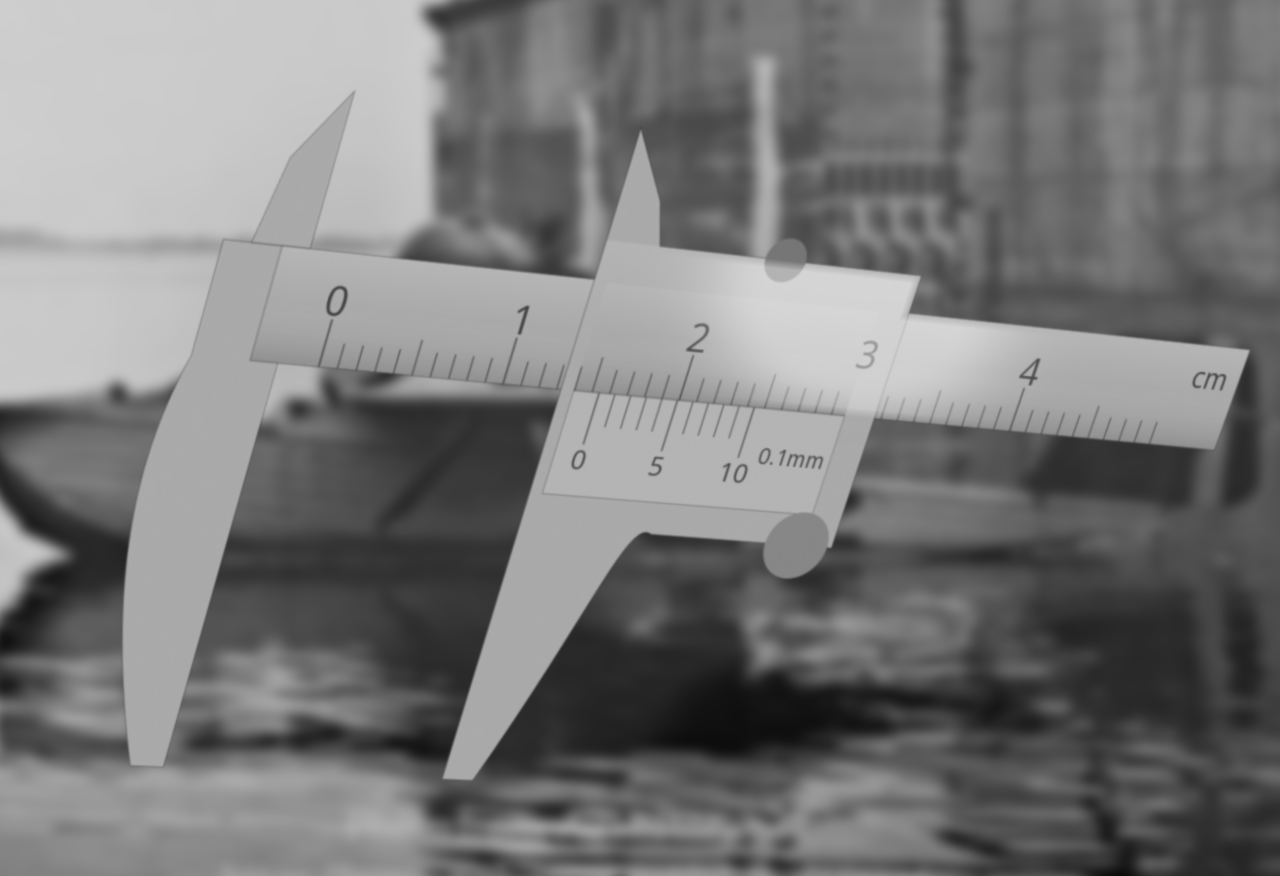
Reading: 15.4 mm
